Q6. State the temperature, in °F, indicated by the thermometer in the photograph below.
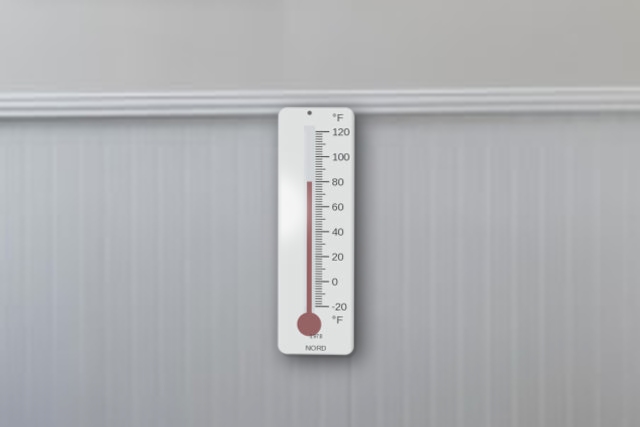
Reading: 80 °F
